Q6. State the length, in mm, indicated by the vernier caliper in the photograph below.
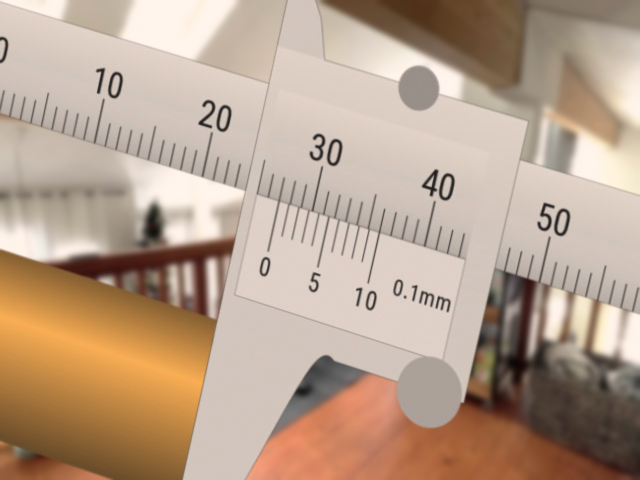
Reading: 27.0 mm
